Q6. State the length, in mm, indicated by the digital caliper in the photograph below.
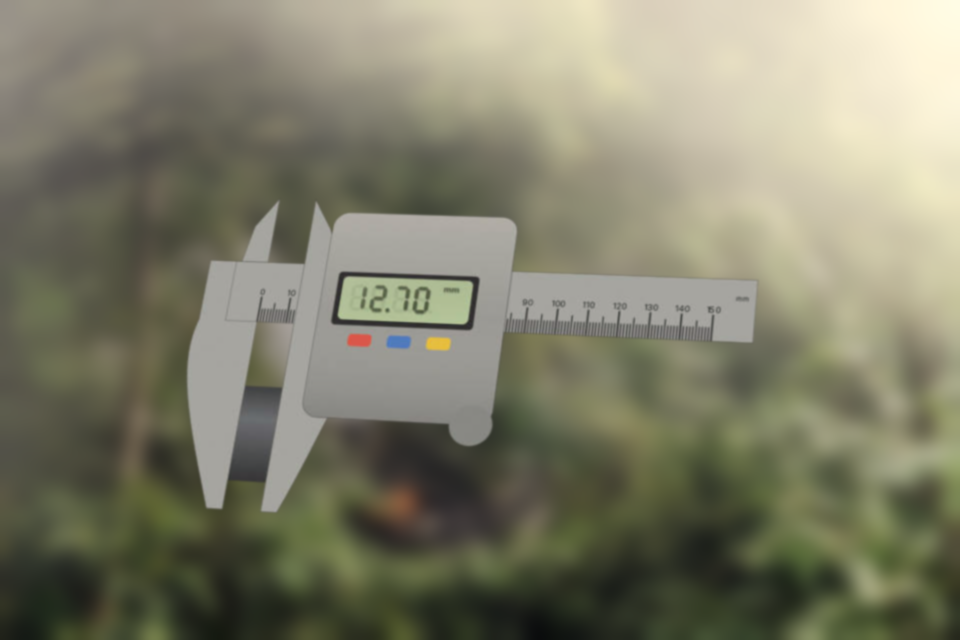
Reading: 12.70 mm
